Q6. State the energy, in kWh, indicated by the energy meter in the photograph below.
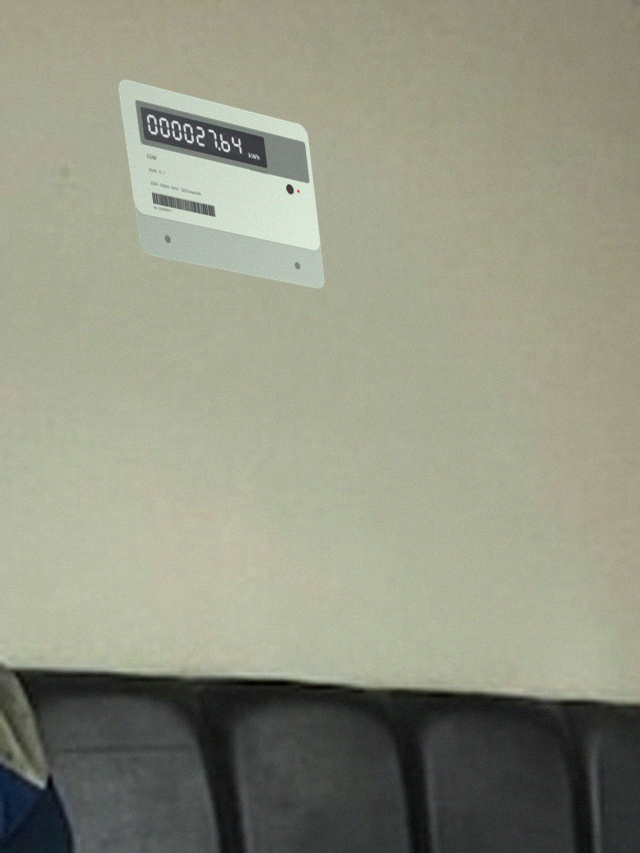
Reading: 27.64 kWh
